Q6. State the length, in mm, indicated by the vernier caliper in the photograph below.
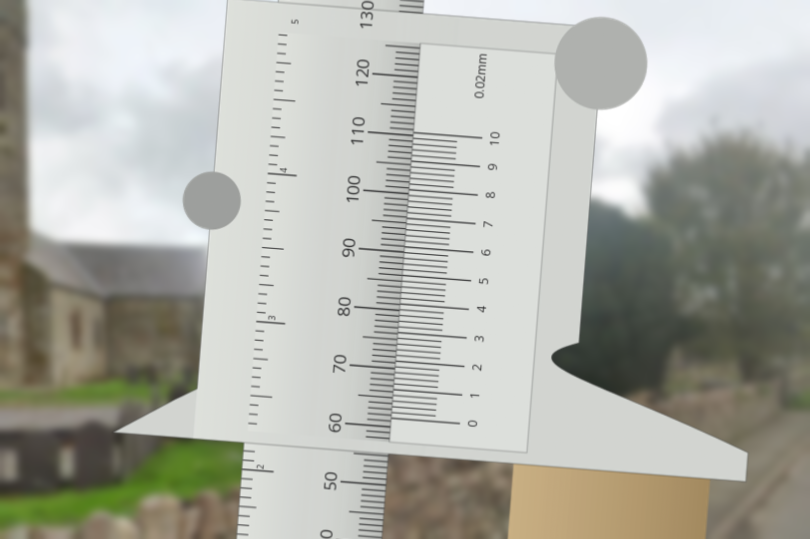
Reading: 61.5 mm
